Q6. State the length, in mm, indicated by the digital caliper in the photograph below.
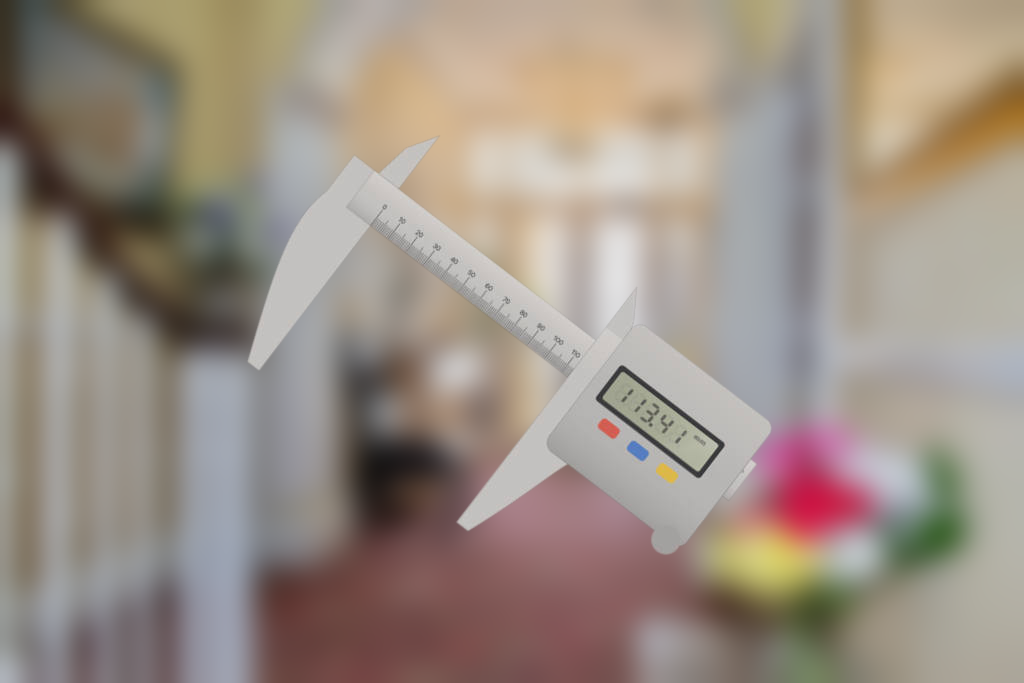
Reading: 113.41 mm
